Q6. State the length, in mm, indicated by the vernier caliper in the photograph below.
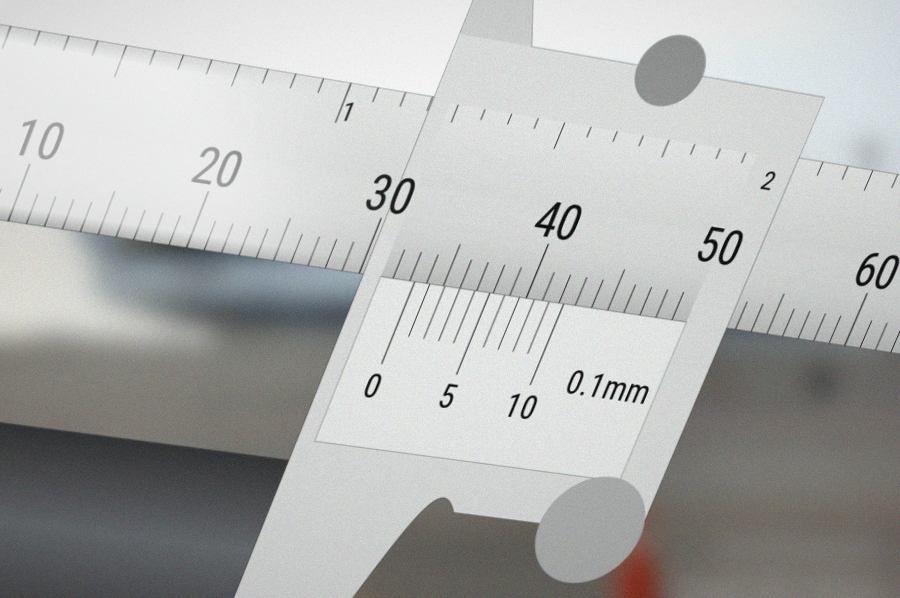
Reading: 33.3 mm
